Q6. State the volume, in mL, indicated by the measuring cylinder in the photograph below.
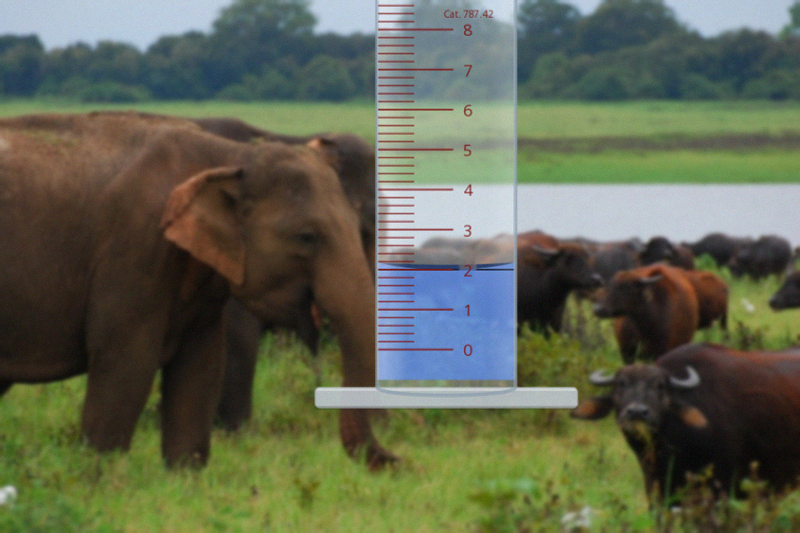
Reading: 2 mL
